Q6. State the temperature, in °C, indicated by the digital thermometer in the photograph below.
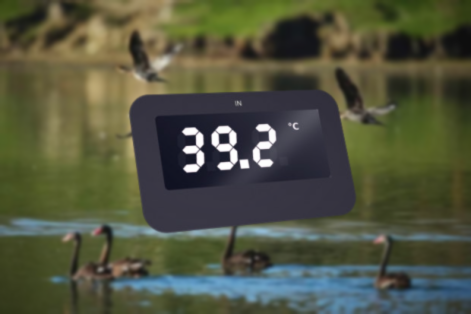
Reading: 39.2 °C
